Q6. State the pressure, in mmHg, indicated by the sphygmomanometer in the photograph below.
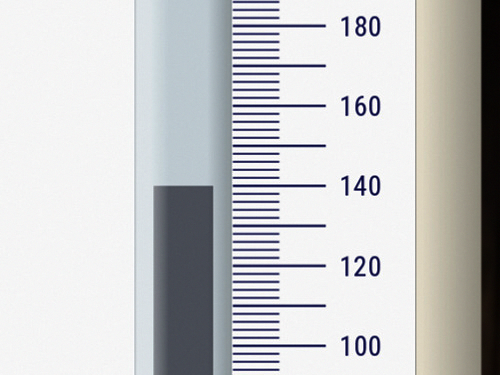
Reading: 140 mmHg
